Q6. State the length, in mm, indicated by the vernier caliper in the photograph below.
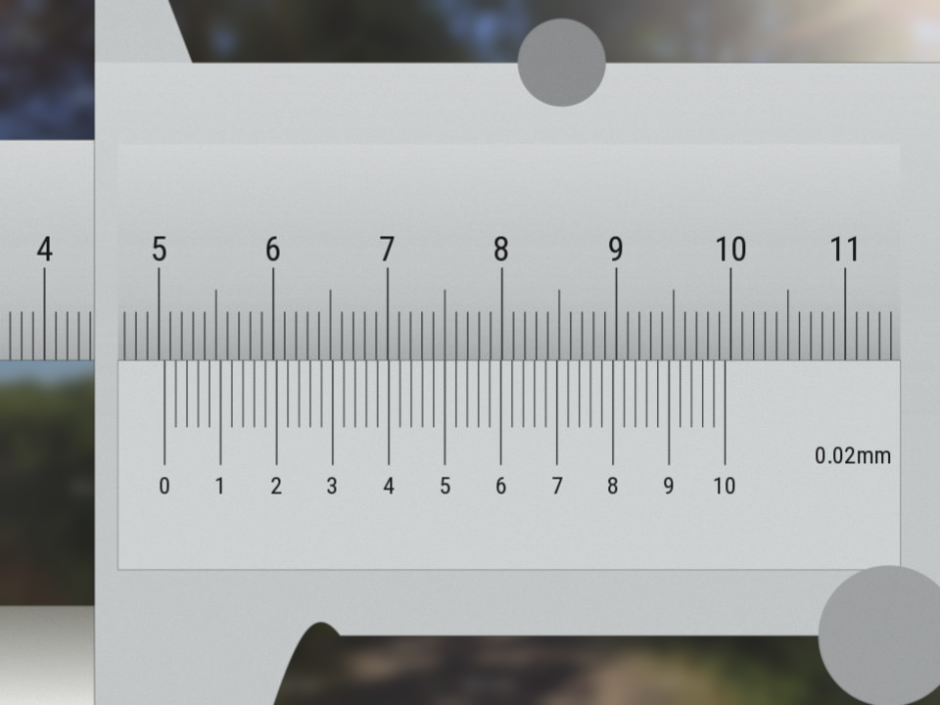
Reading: 50.5 mm
